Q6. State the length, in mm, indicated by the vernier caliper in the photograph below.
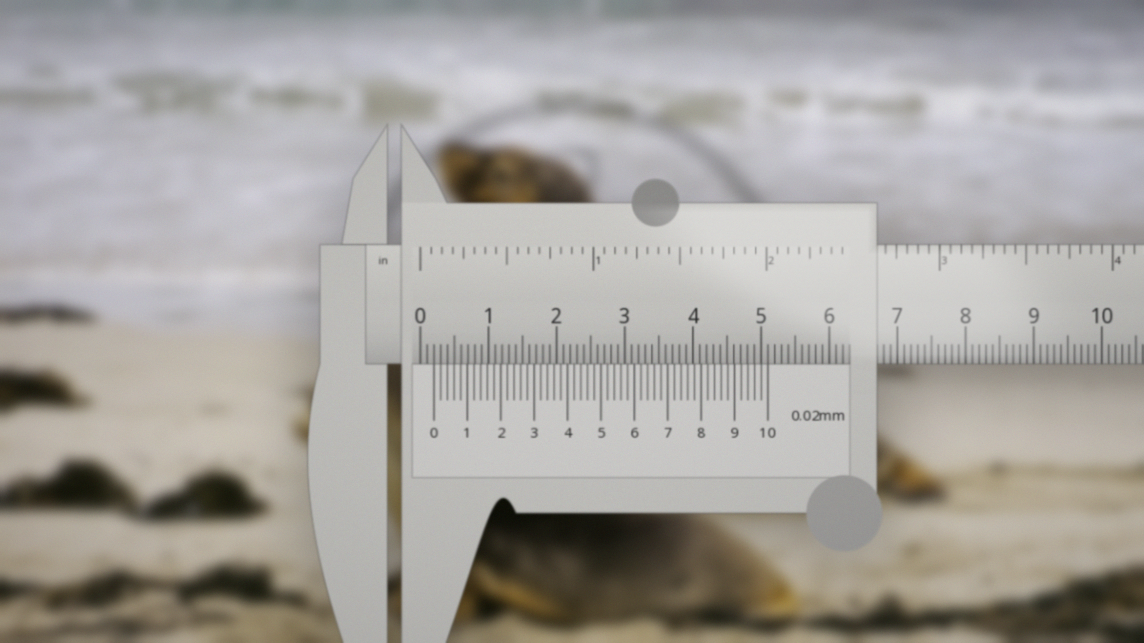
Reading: 2.0 mm
